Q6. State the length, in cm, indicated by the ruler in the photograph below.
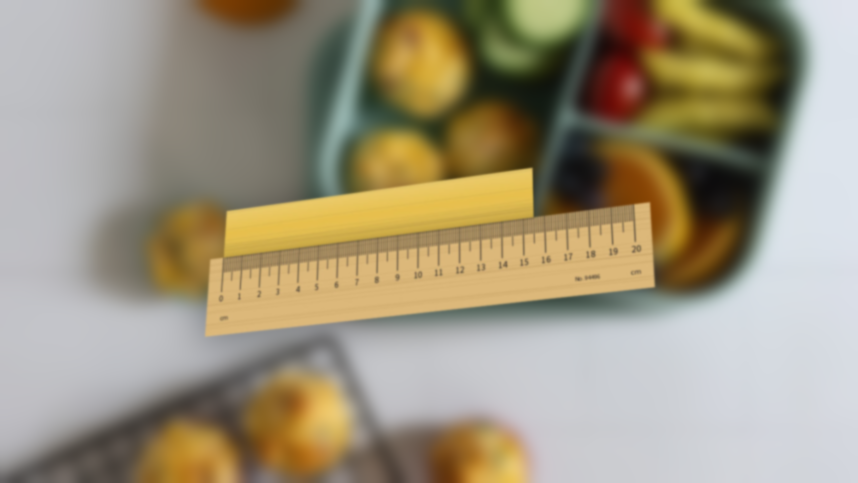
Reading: 15.5 cm
